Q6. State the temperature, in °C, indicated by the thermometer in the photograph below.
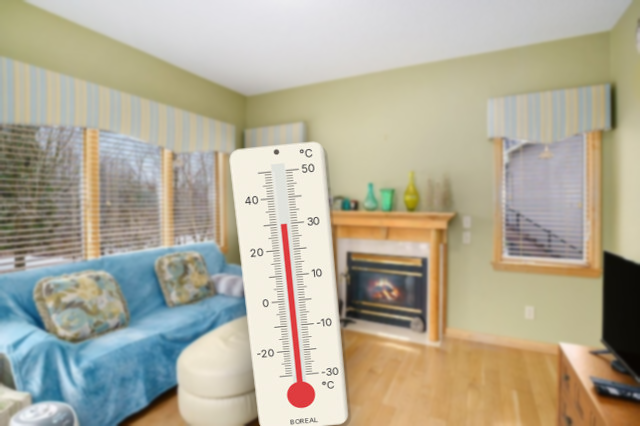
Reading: 30 °C
